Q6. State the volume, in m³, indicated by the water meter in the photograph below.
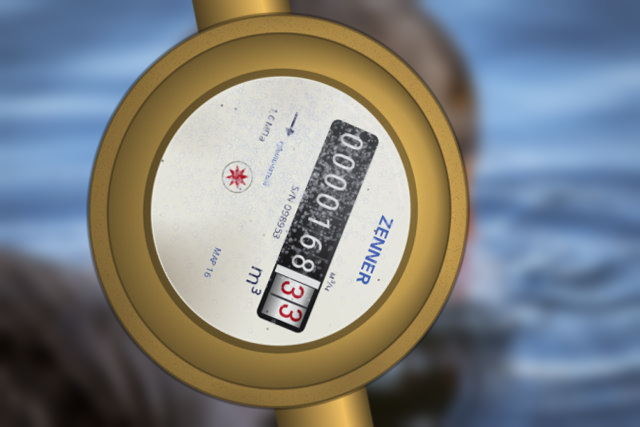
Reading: 168.33 m³
